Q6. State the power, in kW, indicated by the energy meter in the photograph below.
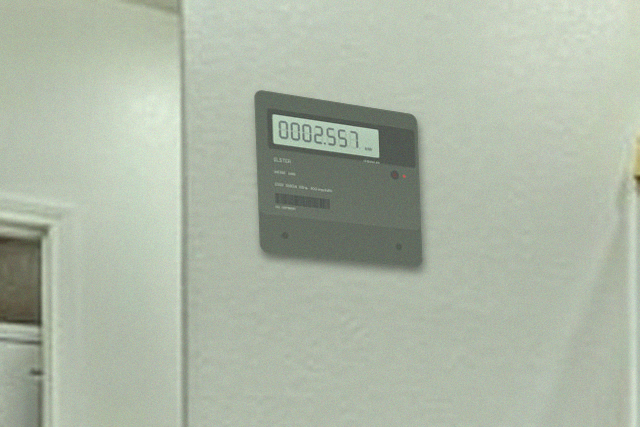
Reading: 2.557 kW
